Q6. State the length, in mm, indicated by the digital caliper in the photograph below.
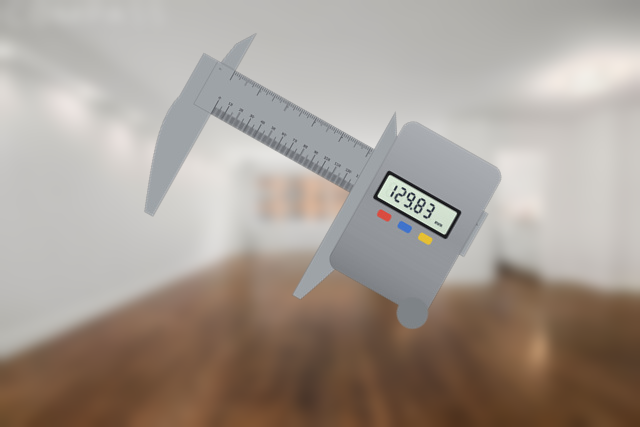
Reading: 129.83 mm
